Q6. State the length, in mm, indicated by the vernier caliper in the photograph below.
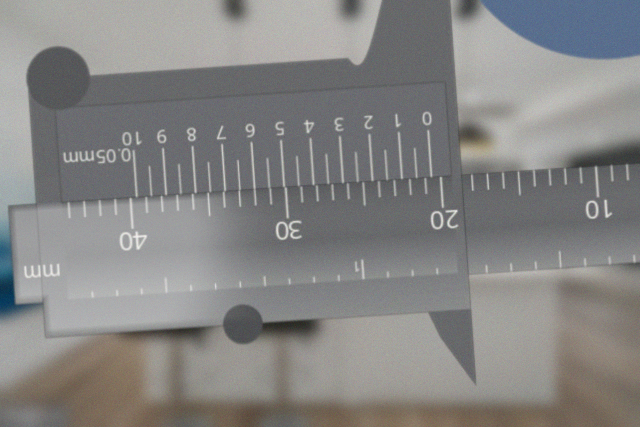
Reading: 20.6 mm
